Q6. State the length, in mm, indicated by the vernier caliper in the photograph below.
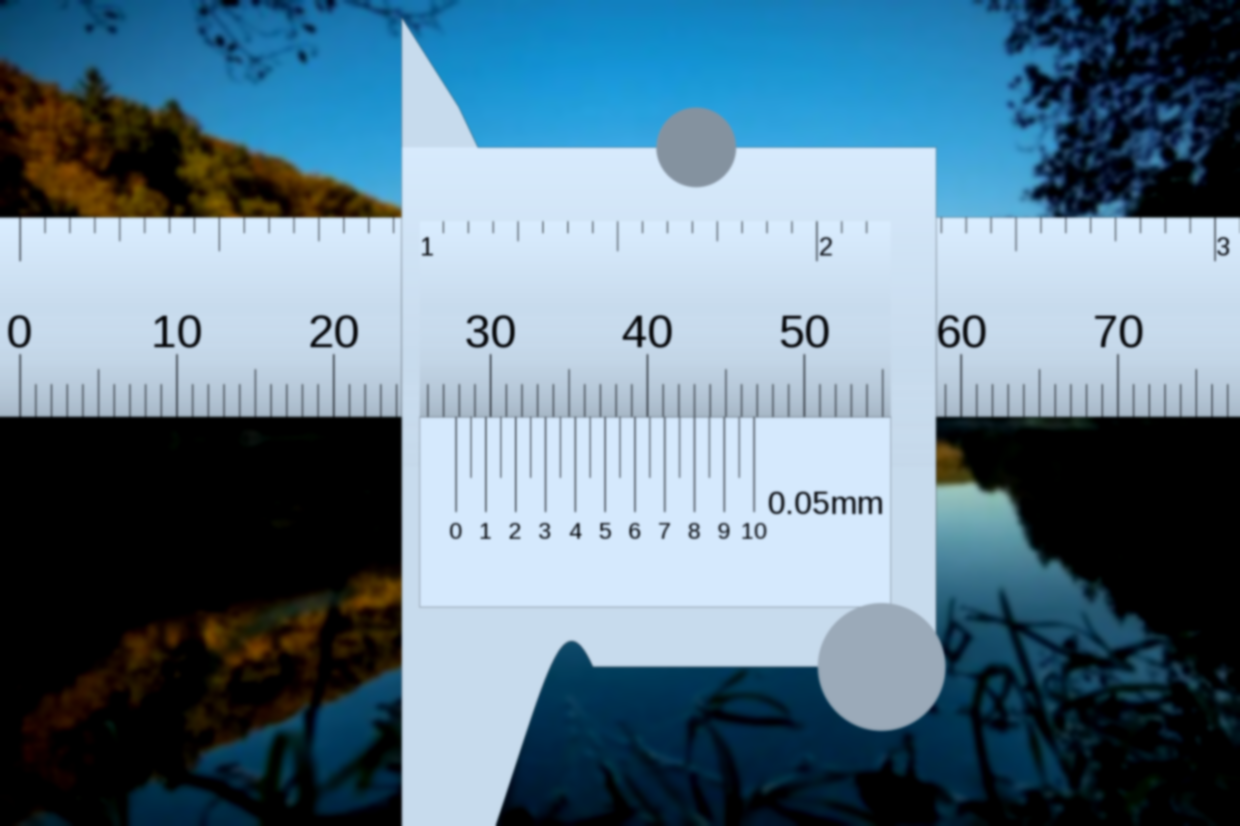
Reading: 27.8 mm
